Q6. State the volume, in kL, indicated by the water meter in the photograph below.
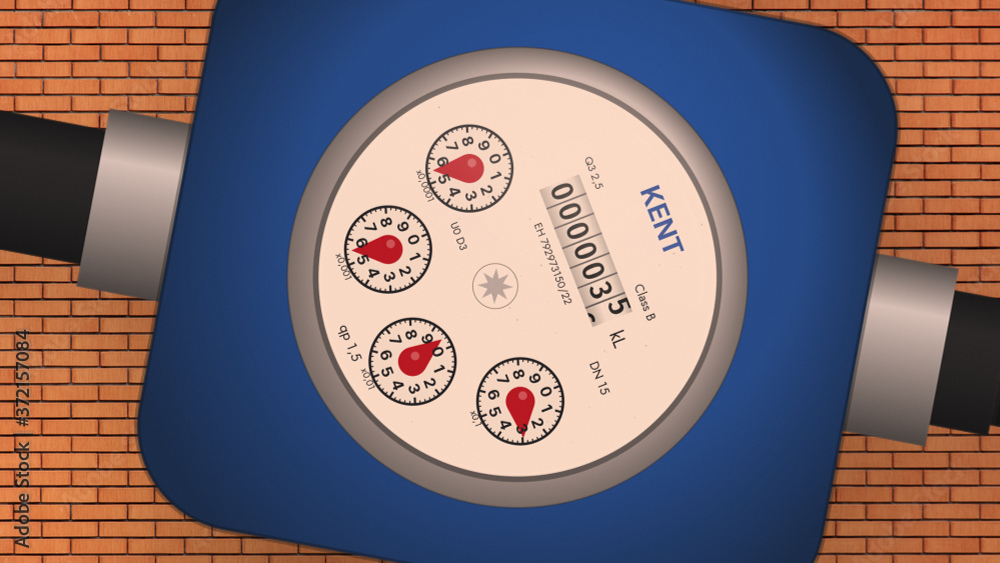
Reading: 35.2955 kL
